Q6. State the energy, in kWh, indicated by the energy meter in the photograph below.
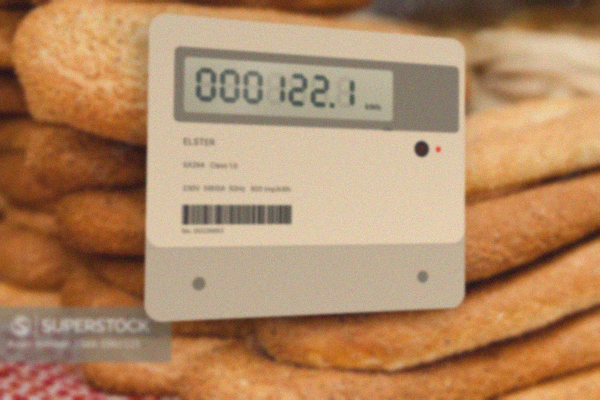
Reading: 122.1 kWh
